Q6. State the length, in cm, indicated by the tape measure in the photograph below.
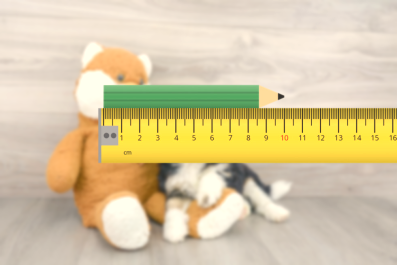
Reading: 10 cm
